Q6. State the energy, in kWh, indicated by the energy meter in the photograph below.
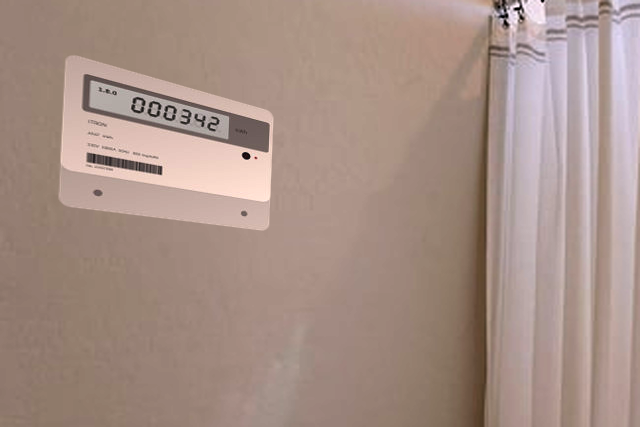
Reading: 342 kWh
